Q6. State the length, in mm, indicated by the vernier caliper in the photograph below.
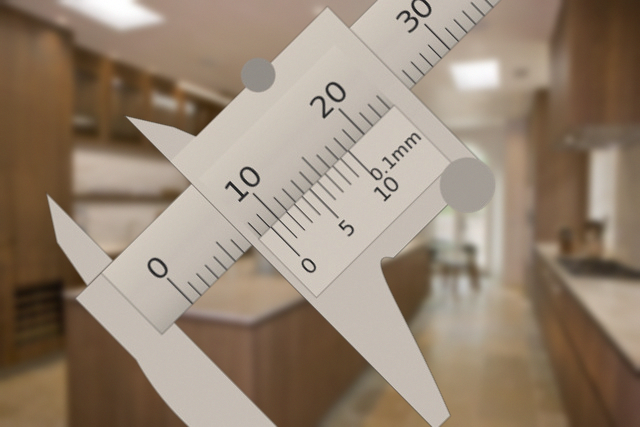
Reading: 9.1 mm
